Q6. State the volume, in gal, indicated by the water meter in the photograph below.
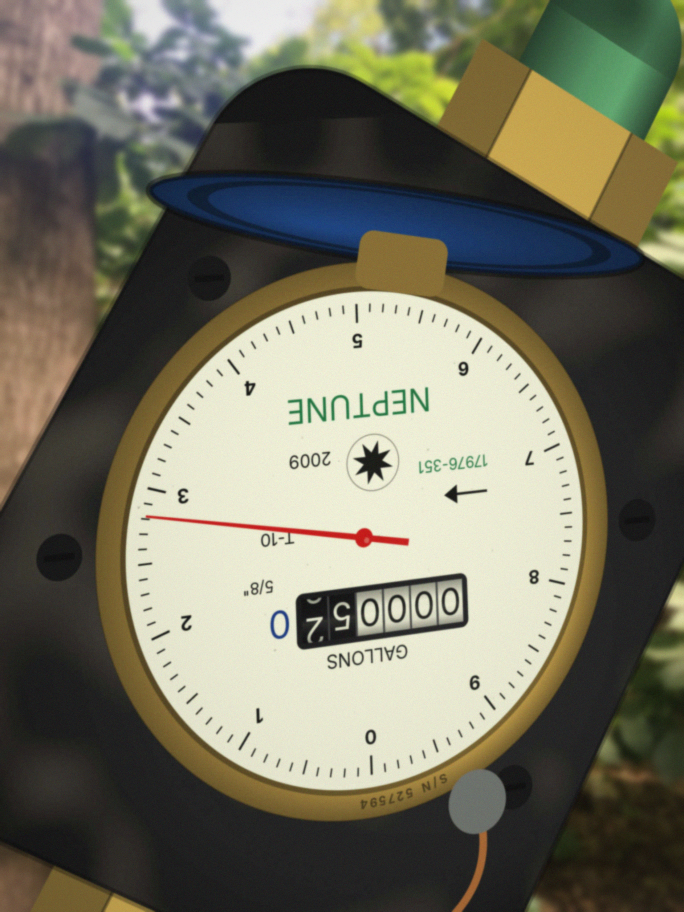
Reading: 522.8 gal
